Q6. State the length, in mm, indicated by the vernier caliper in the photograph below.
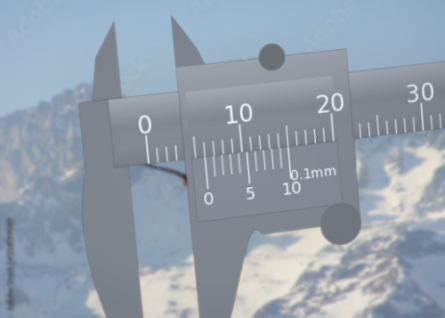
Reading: 6.0 mm
